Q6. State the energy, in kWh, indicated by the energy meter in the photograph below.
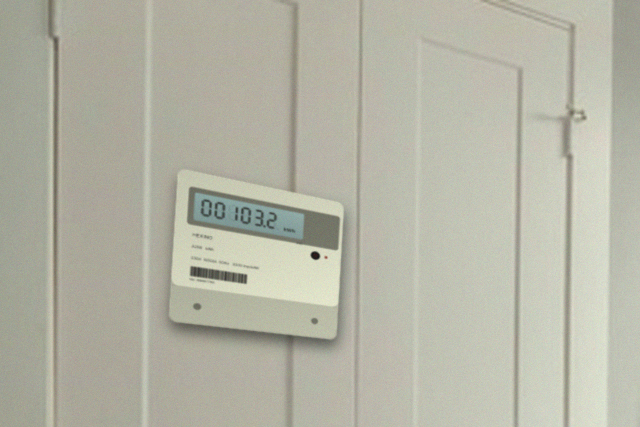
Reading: 103.2 kWh
